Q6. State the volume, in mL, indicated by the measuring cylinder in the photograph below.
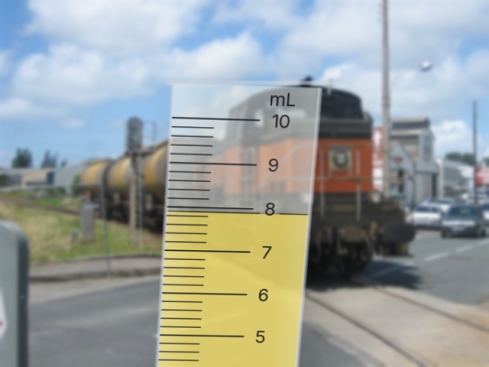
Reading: 7.9 mL
